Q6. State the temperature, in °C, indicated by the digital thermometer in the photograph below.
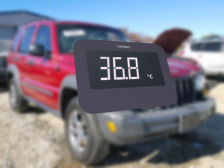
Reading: 36.8 °C
